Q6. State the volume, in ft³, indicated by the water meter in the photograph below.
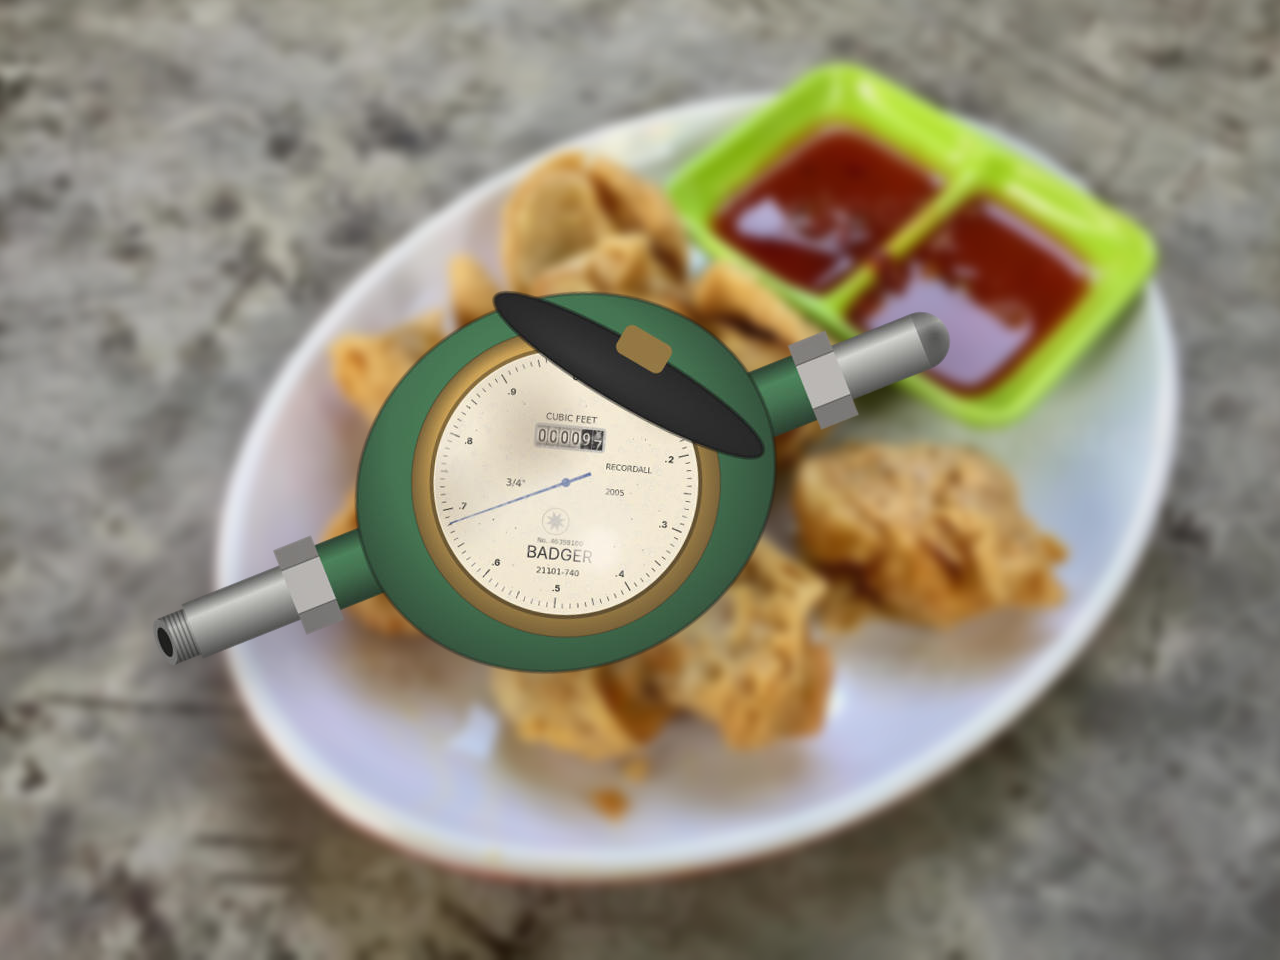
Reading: 96.68 ft³
